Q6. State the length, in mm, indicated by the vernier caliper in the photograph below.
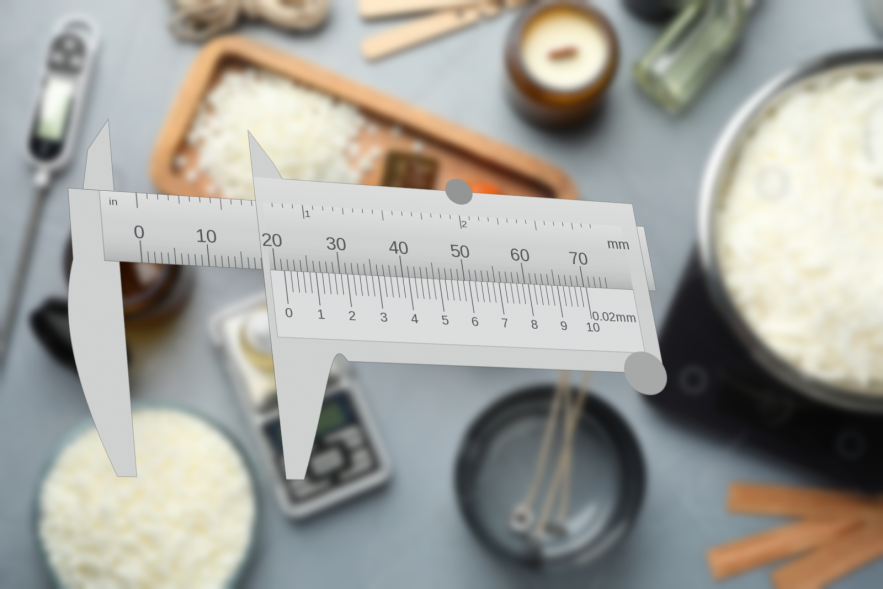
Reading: 21.4 mm
